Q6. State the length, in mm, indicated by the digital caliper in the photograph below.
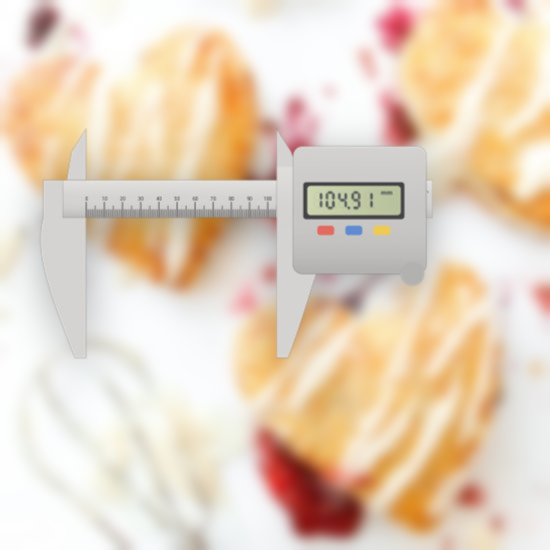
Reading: 104.91 mm
